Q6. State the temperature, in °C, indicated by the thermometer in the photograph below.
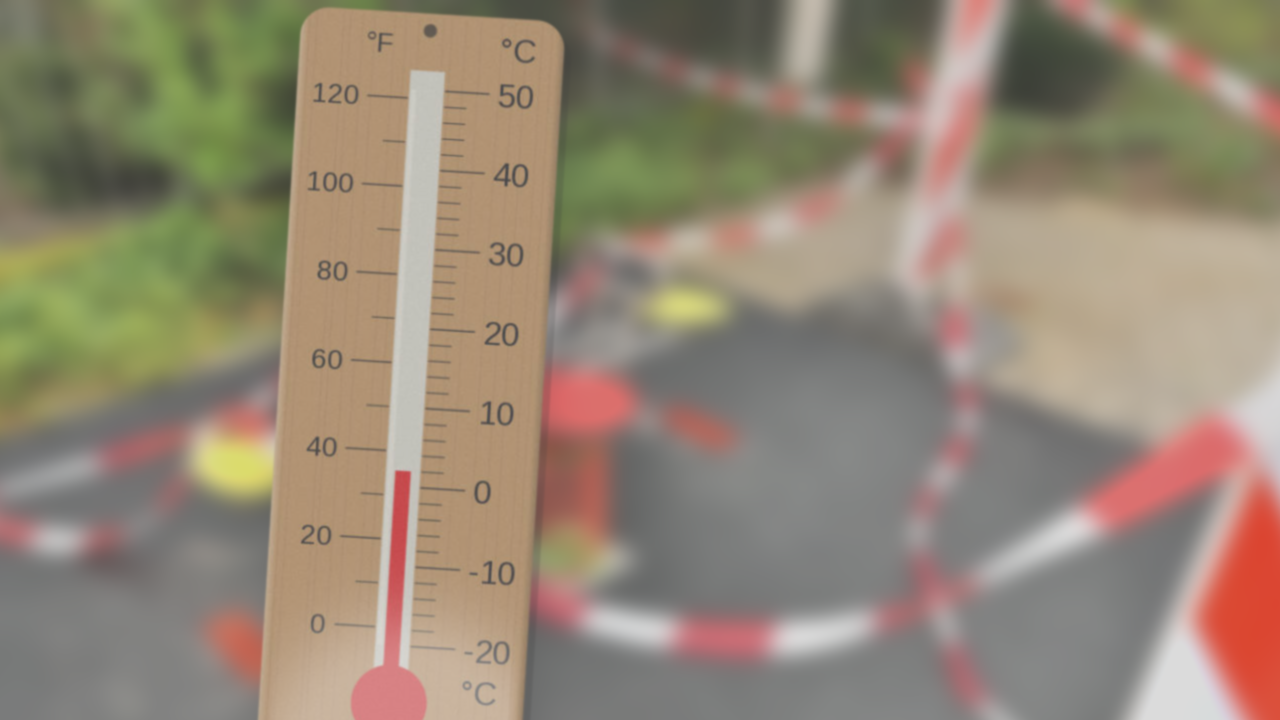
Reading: 2 °C
